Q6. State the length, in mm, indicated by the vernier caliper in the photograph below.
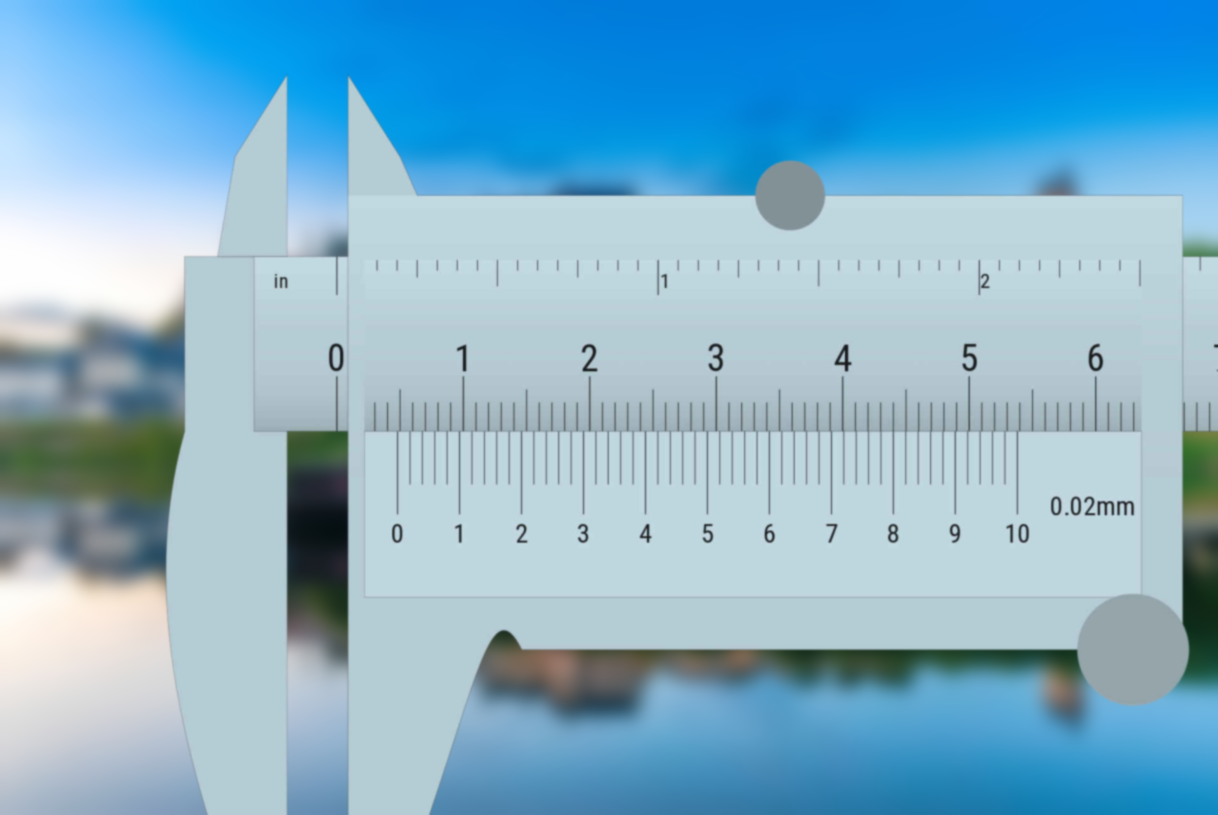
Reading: 4.8 mm
